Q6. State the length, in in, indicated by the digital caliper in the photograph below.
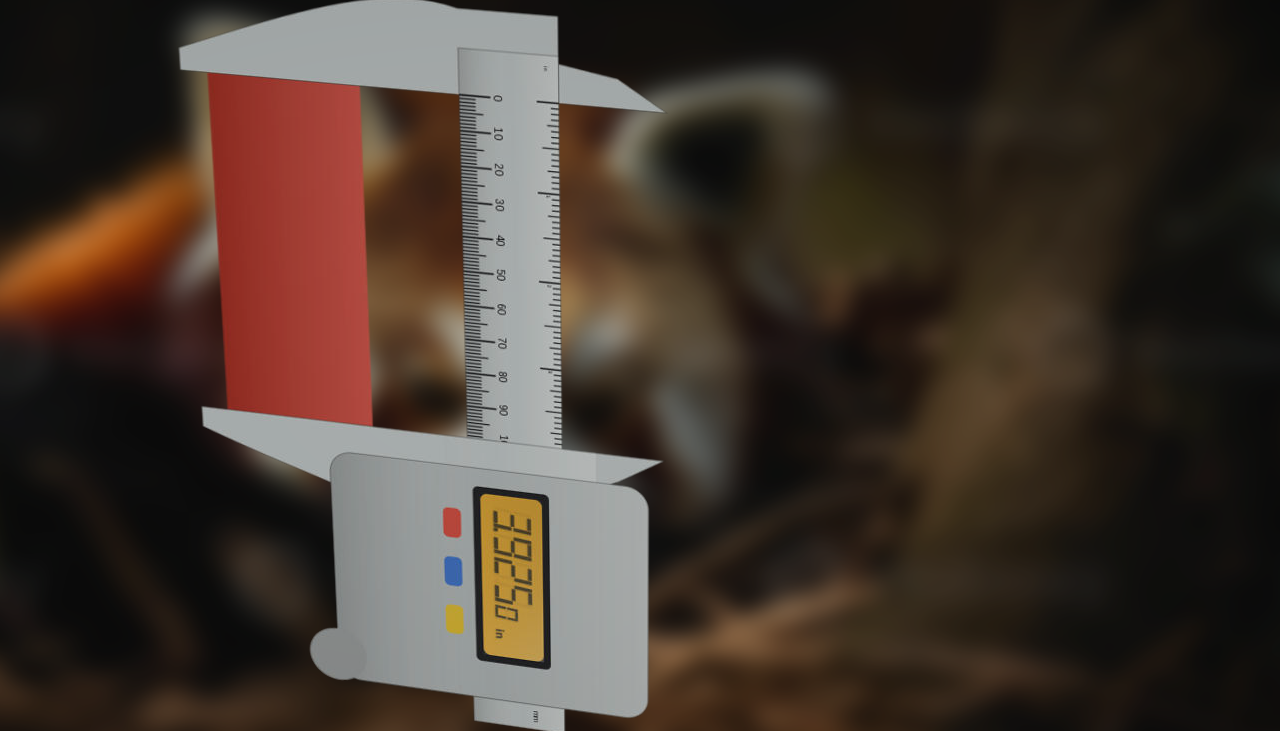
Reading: 3.9250 in
